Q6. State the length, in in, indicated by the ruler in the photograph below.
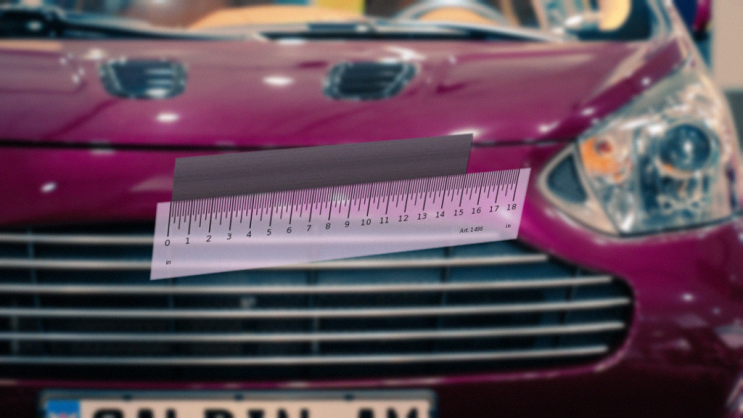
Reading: 15 in
